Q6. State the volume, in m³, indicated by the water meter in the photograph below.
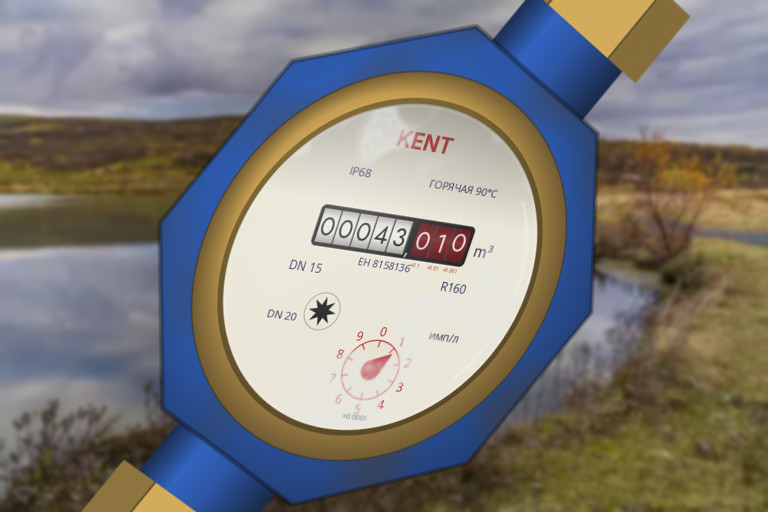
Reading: 43.0101 m³
